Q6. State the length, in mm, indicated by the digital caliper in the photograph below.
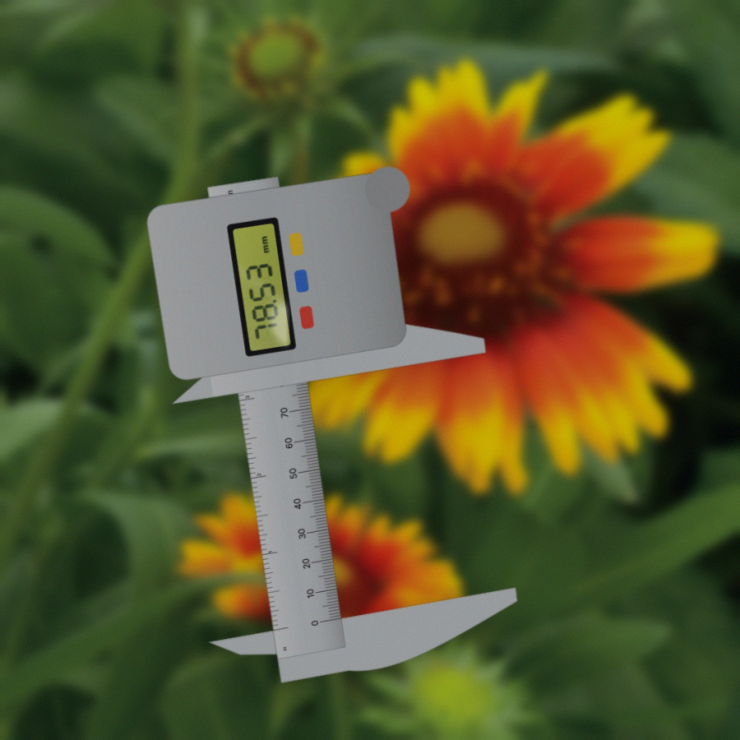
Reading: 78.53 mm
